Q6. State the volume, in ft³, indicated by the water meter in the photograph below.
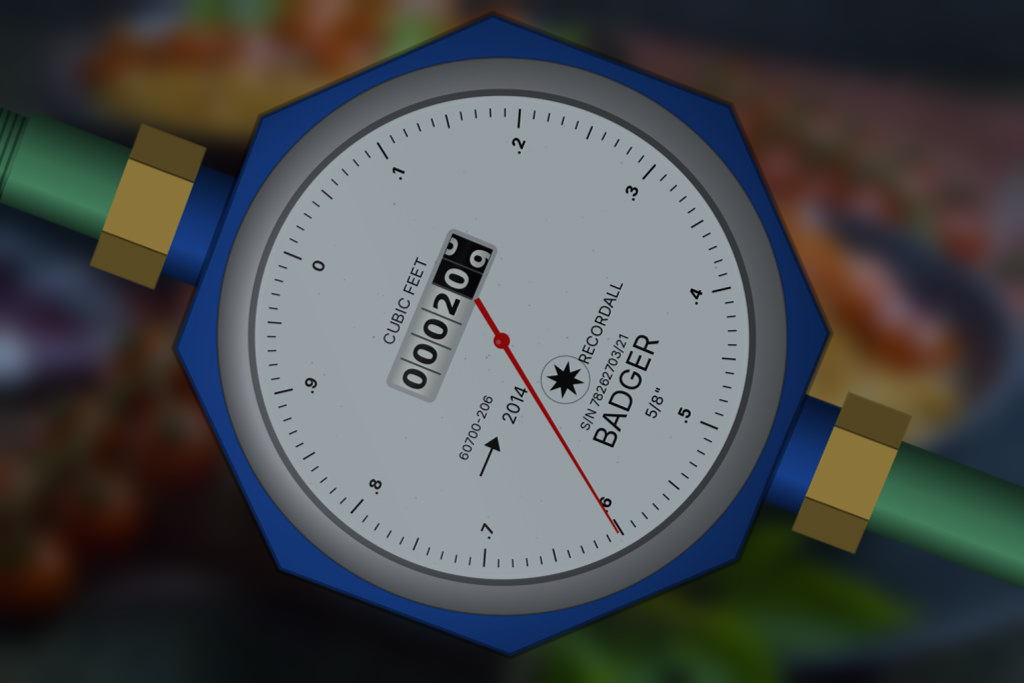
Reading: 208.60 ft³
